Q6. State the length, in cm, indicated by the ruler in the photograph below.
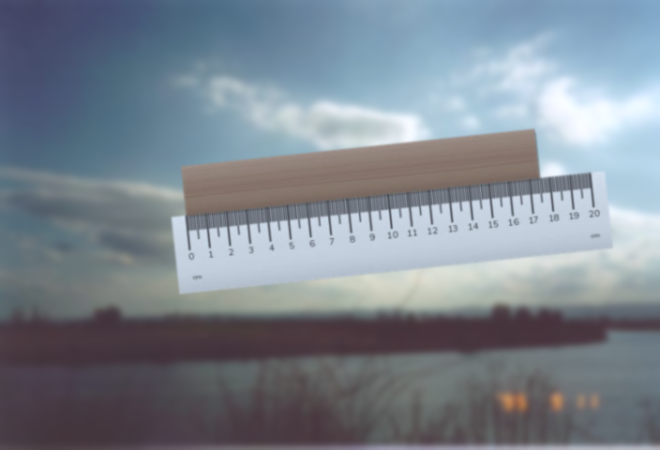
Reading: 17.5 cm
